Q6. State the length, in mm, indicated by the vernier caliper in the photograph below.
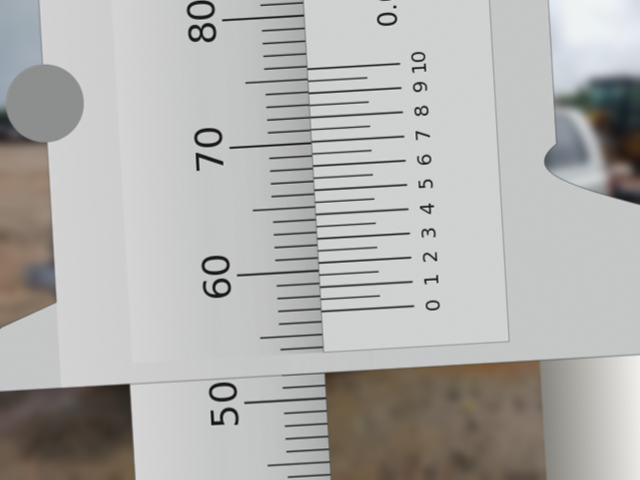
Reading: 56.8 mm
